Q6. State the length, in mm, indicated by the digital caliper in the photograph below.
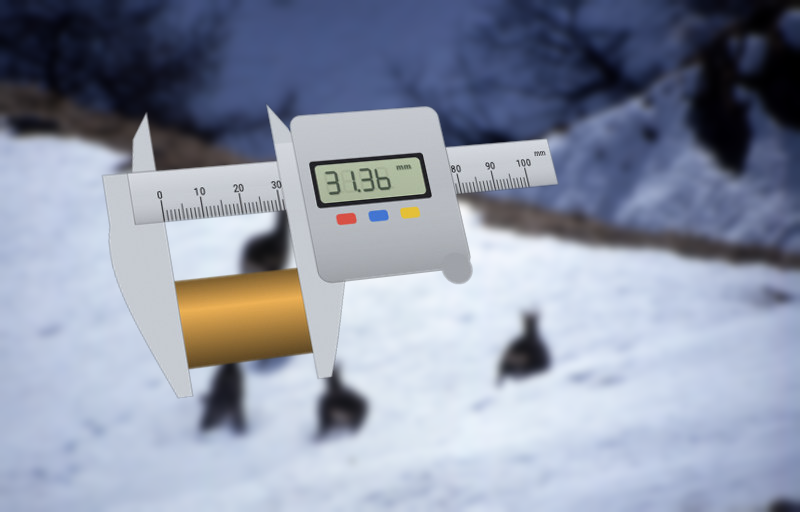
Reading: 31.36 mm
